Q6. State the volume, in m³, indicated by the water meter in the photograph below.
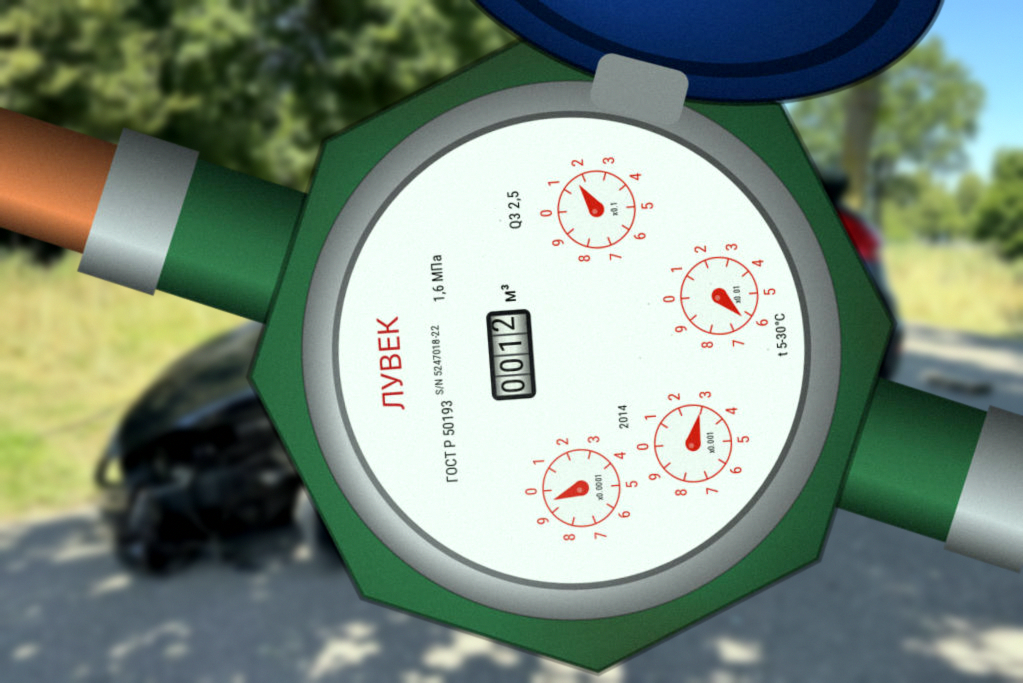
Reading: 12.1629 m³
